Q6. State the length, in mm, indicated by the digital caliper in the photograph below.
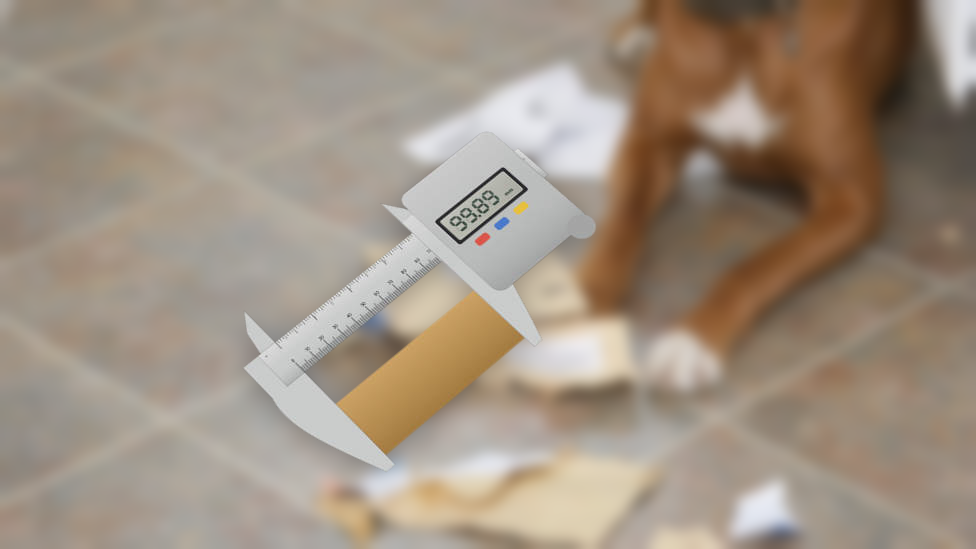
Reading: 99.89 mm
